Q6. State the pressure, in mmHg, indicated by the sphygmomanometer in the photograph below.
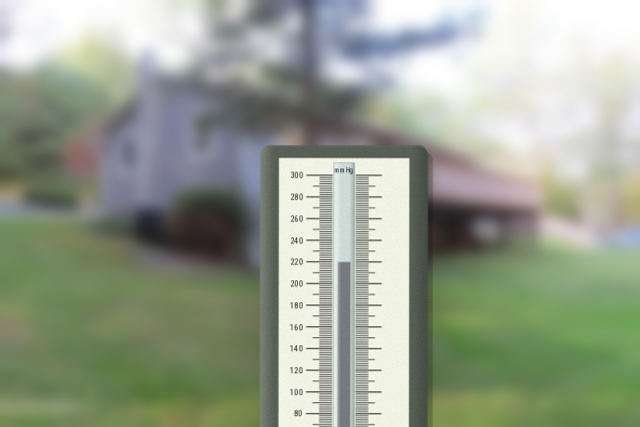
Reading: 220 mmHg
